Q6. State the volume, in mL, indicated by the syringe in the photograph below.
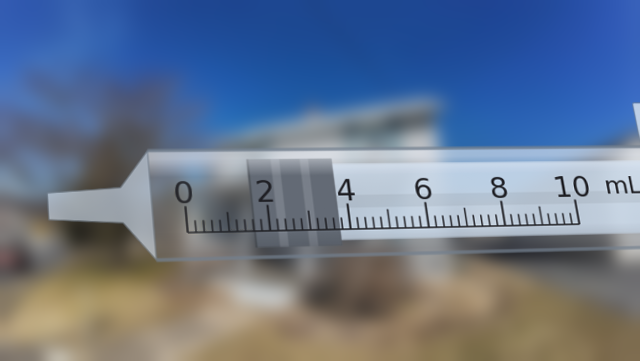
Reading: 1.6 mL
